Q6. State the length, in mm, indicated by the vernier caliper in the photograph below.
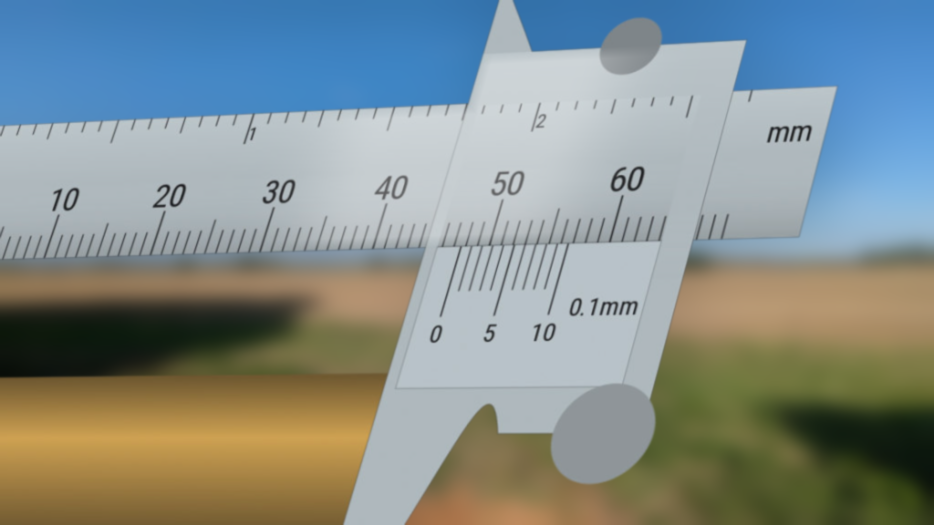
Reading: 47.6 mm
